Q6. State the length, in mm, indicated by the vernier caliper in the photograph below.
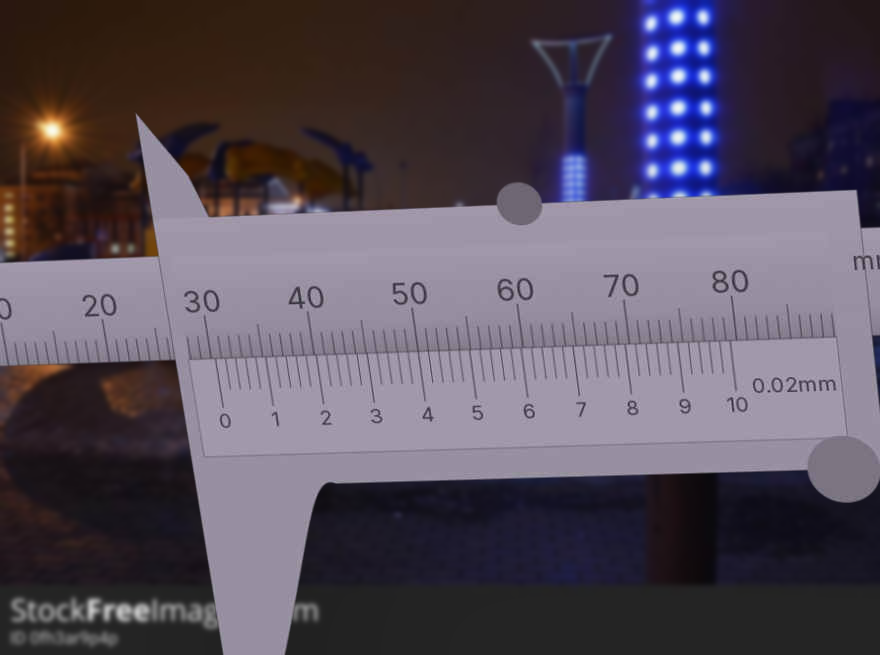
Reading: 30.4 mm
